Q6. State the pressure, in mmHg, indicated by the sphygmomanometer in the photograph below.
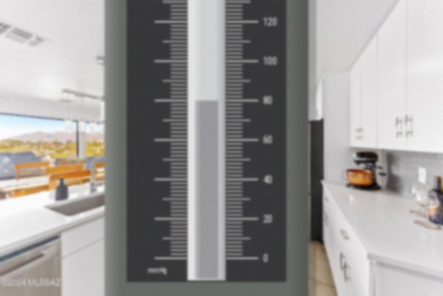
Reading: 80 mmHg
